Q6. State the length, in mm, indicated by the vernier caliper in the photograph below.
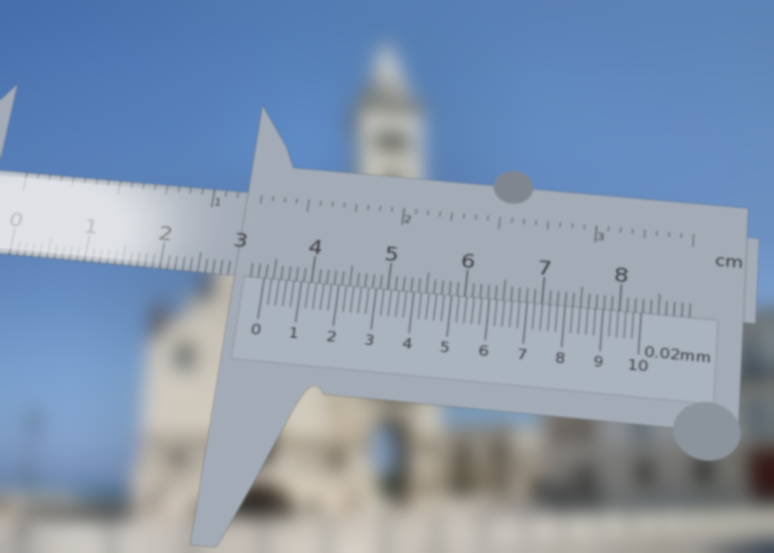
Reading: 33.8 mm
